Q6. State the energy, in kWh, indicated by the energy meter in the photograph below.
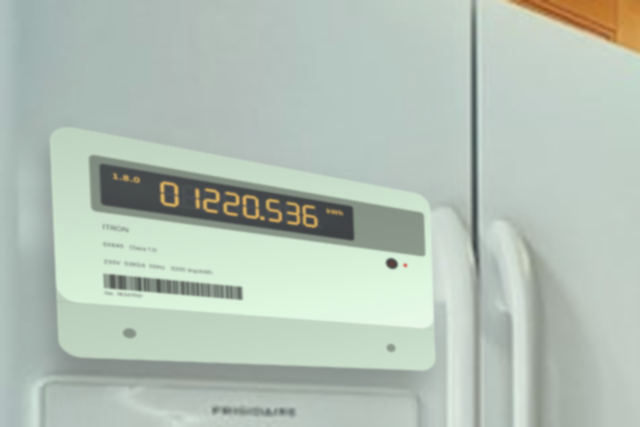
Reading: 1220.536 kWh
